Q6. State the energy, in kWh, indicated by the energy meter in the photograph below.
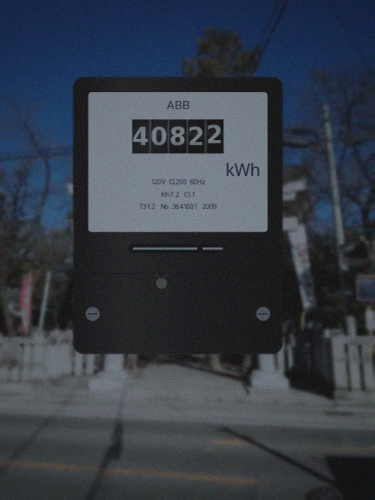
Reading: 40822 kWh
